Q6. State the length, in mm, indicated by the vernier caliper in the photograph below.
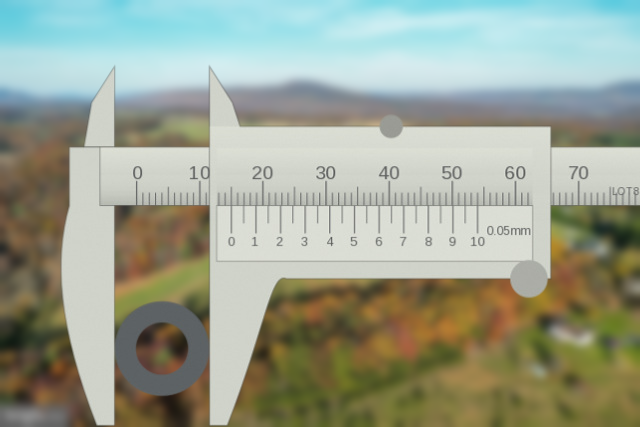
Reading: 15.0 mm
